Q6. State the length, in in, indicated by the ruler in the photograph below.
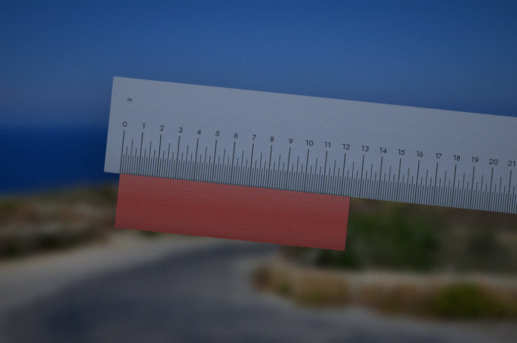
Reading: 12.5 in
